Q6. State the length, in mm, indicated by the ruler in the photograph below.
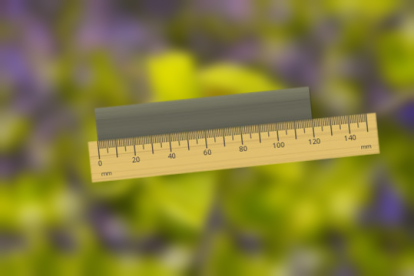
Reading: 120 mm
